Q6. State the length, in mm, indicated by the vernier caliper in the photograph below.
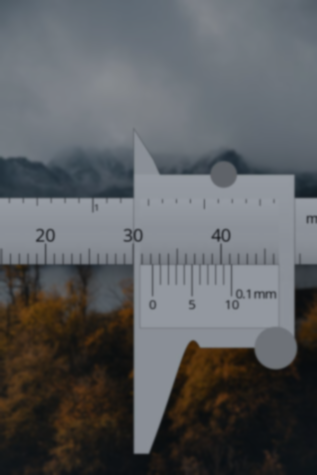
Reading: 32.2 mm
